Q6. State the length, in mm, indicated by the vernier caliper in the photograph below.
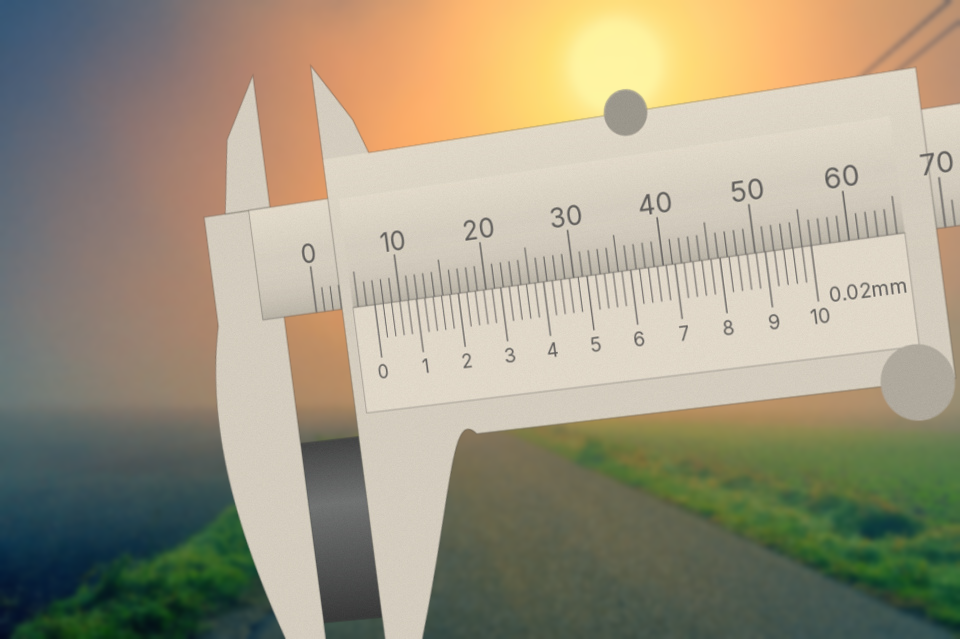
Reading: 7.0 mm
